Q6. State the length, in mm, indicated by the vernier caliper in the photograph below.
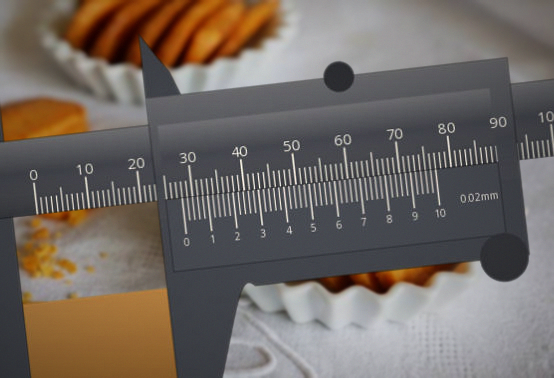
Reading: 28.0 mm
